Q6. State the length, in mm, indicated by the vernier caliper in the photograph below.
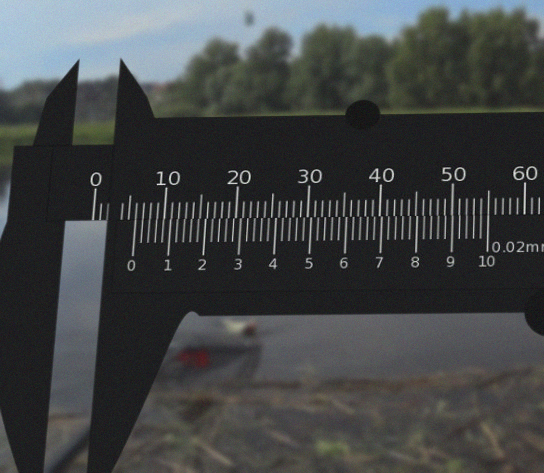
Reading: 6.0 mm
